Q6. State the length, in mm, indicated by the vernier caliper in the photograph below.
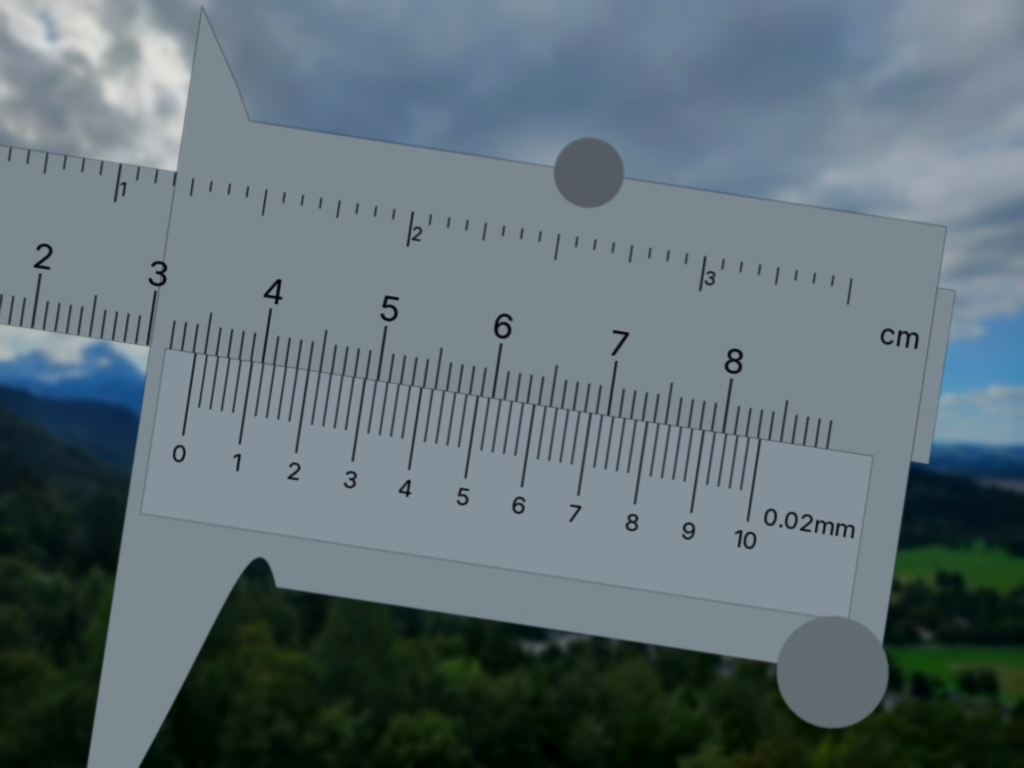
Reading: 34.2 mm
